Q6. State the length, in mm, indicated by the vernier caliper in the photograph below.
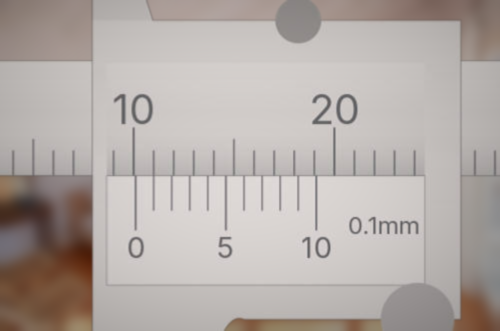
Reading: 10.1 mm
